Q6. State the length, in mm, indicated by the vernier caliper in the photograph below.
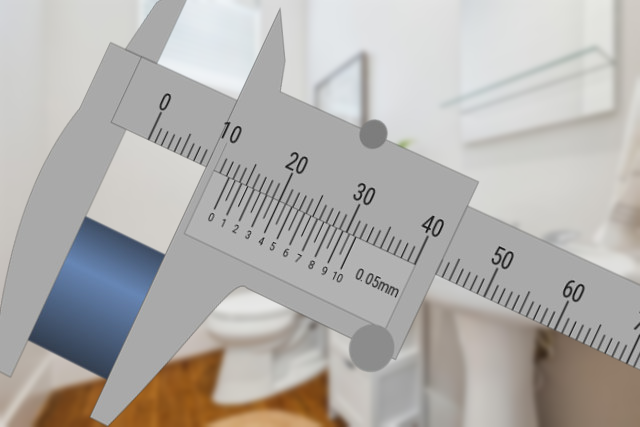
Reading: 12.4 mm
